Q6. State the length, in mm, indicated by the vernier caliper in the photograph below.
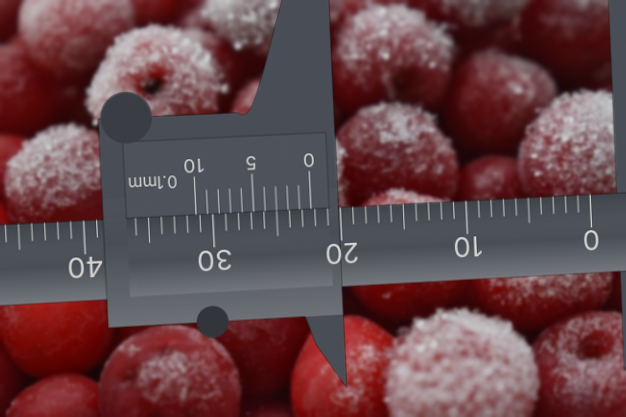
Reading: 22.3 mm
